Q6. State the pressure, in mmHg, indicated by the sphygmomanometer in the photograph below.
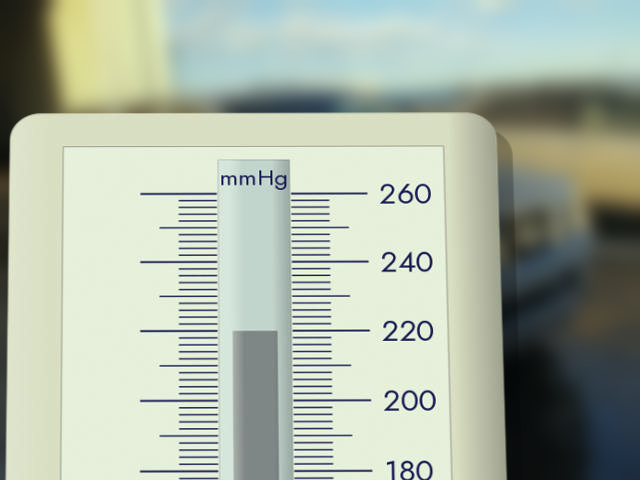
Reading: 220 mmHg
